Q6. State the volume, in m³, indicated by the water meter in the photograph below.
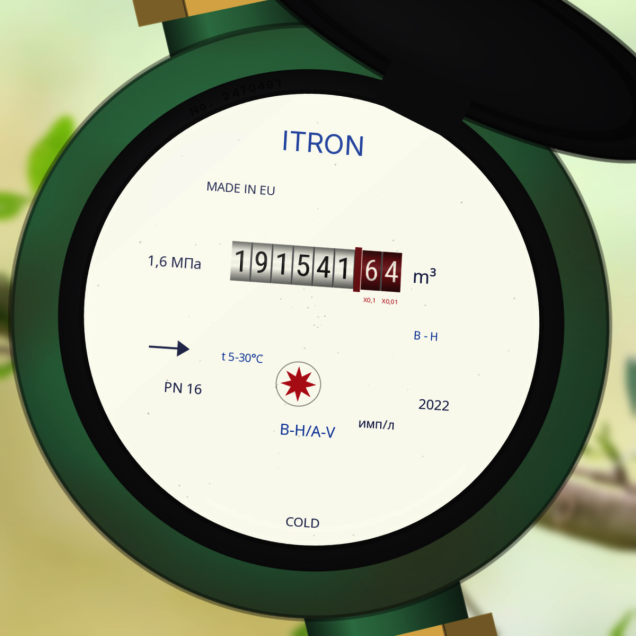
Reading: 191541.64 m³
